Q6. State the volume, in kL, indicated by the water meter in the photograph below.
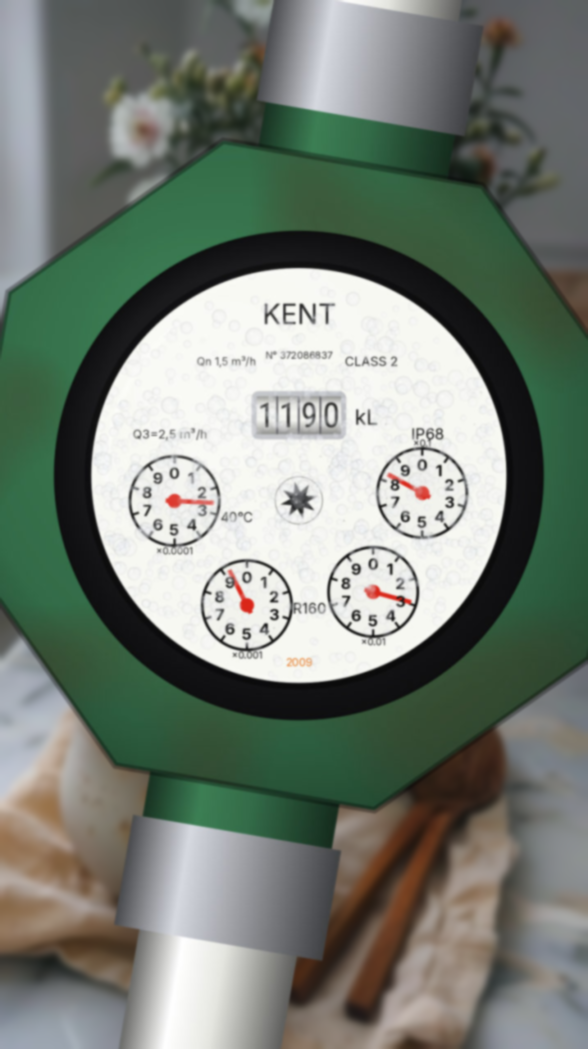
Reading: 1190.8292 kL
